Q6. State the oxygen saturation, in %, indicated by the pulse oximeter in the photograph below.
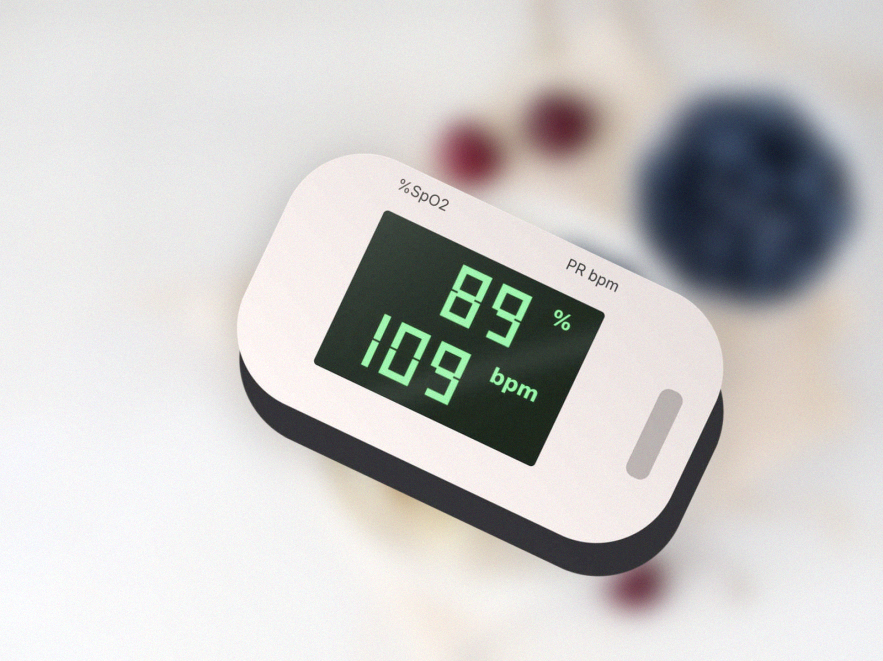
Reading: 89 %
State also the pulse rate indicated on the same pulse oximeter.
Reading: 109 bpm
